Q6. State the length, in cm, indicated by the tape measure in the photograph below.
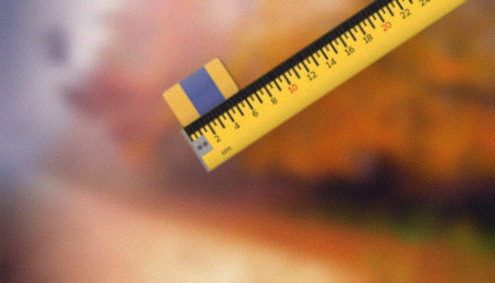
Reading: 6 cm
